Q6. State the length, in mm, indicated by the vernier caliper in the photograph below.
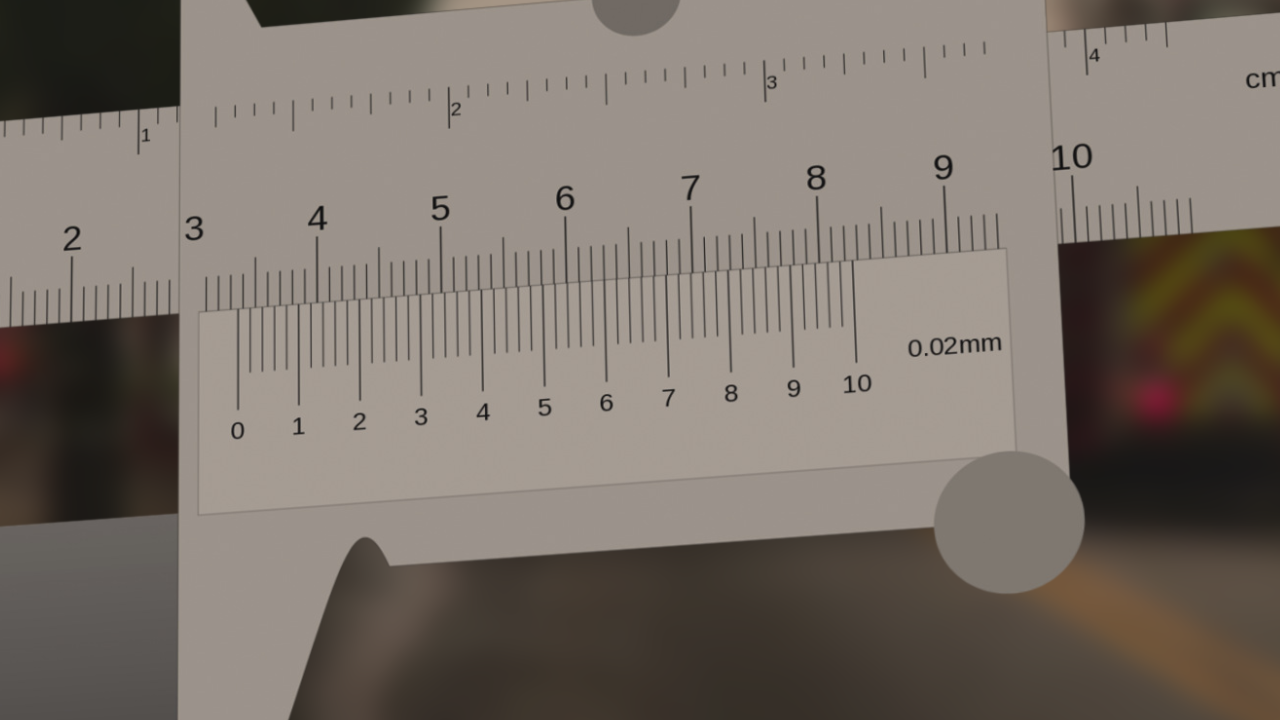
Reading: 33.6 mm
